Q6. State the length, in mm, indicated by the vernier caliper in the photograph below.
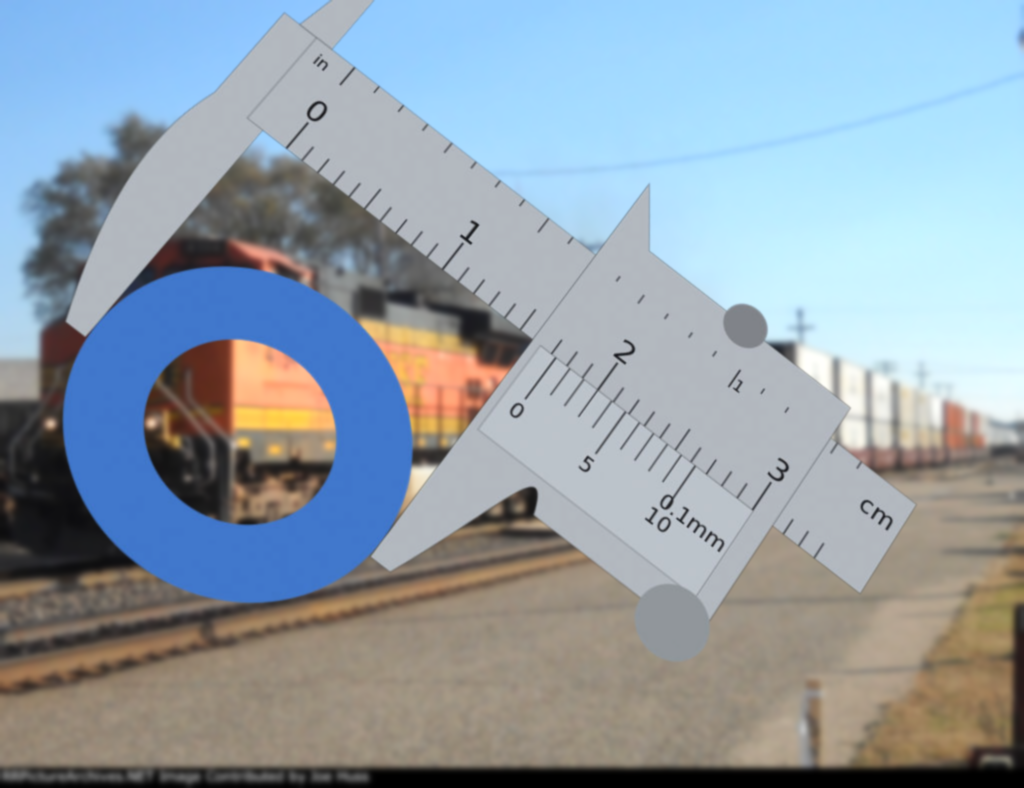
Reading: 17.3 mm
